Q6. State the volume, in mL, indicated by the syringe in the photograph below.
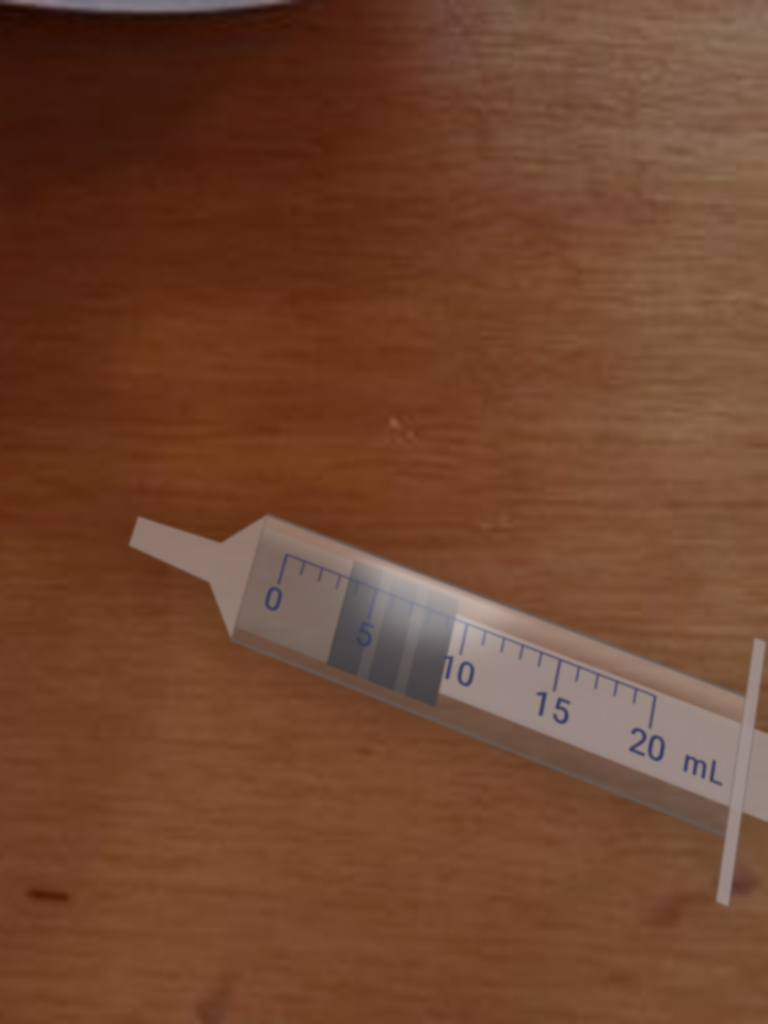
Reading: 3.5 mL
